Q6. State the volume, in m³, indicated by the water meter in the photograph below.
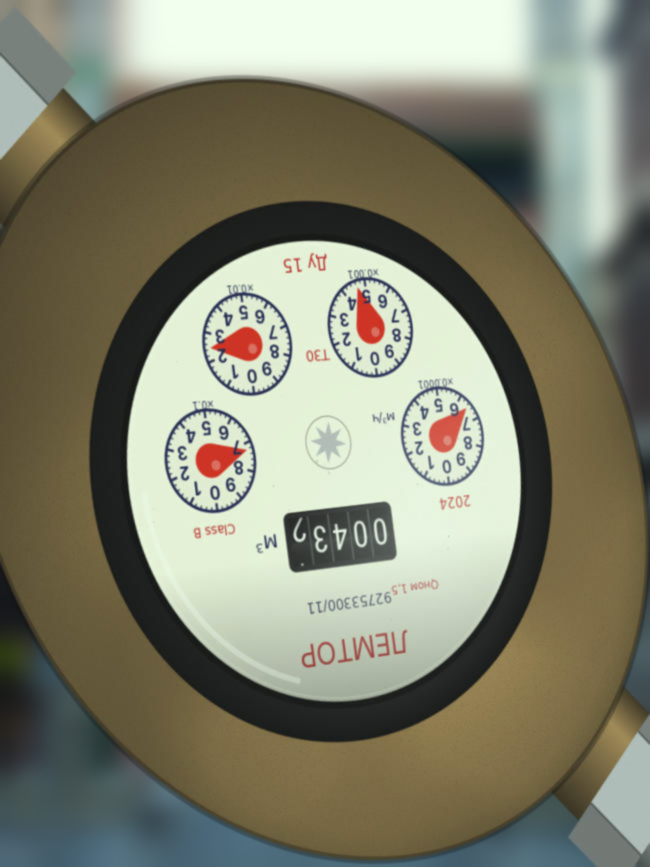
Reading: 431.7246 m³
